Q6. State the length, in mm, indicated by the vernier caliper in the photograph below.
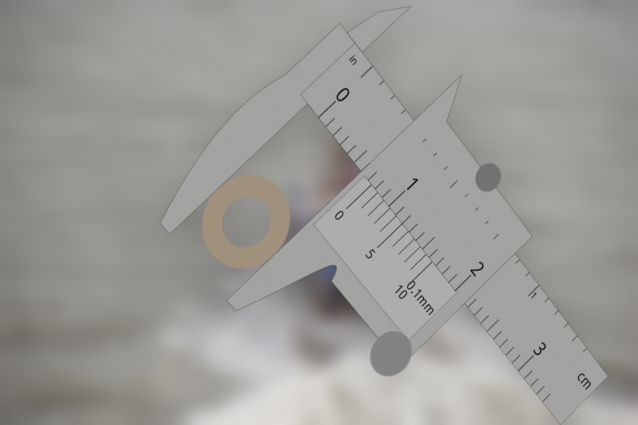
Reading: 7.5 mm
